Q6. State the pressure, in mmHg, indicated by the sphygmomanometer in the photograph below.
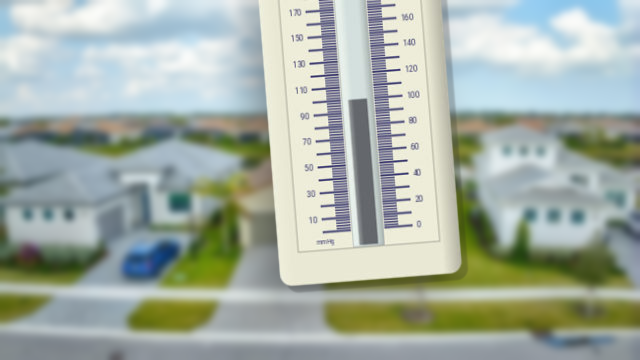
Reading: 100 mmHg
